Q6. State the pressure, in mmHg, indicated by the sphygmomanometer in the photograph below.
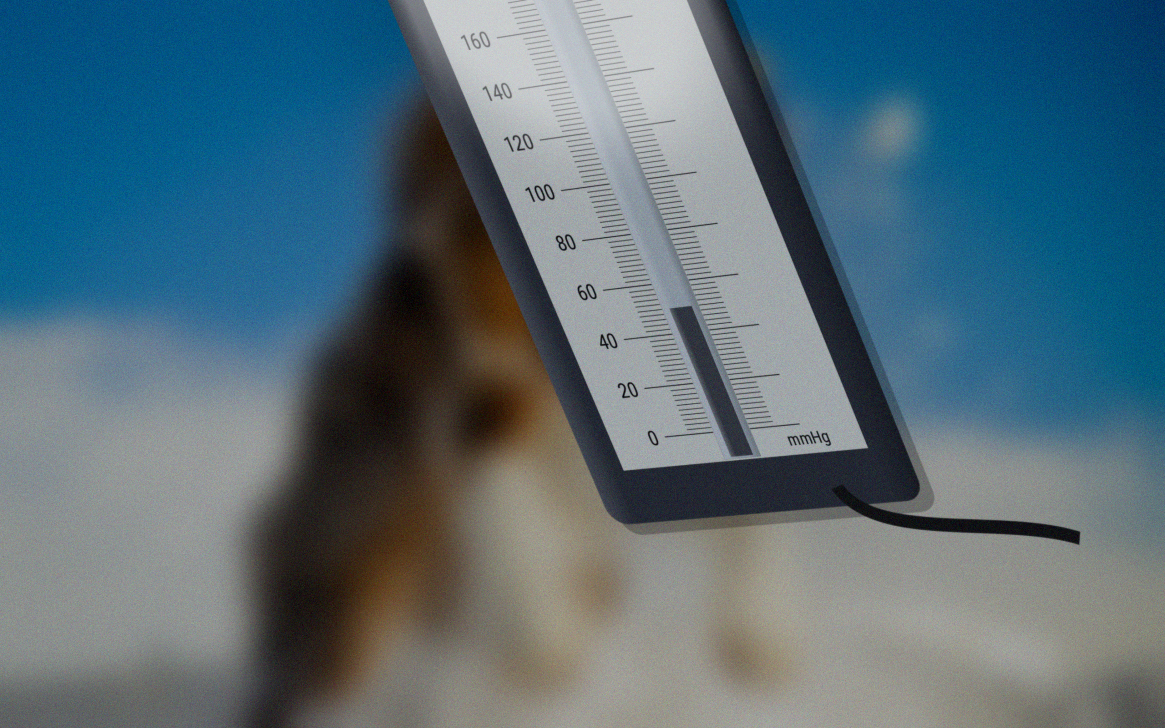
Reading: 50 mmHg
